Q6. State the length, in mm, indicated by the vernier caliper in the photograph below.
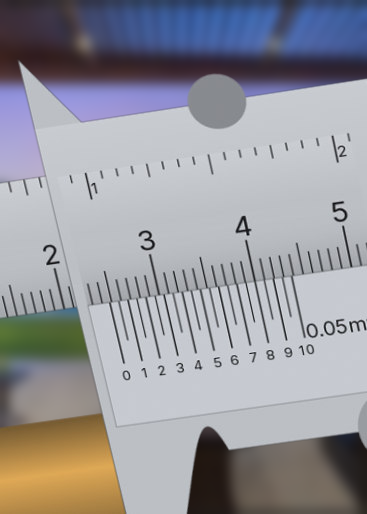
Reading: 24.8 mm
